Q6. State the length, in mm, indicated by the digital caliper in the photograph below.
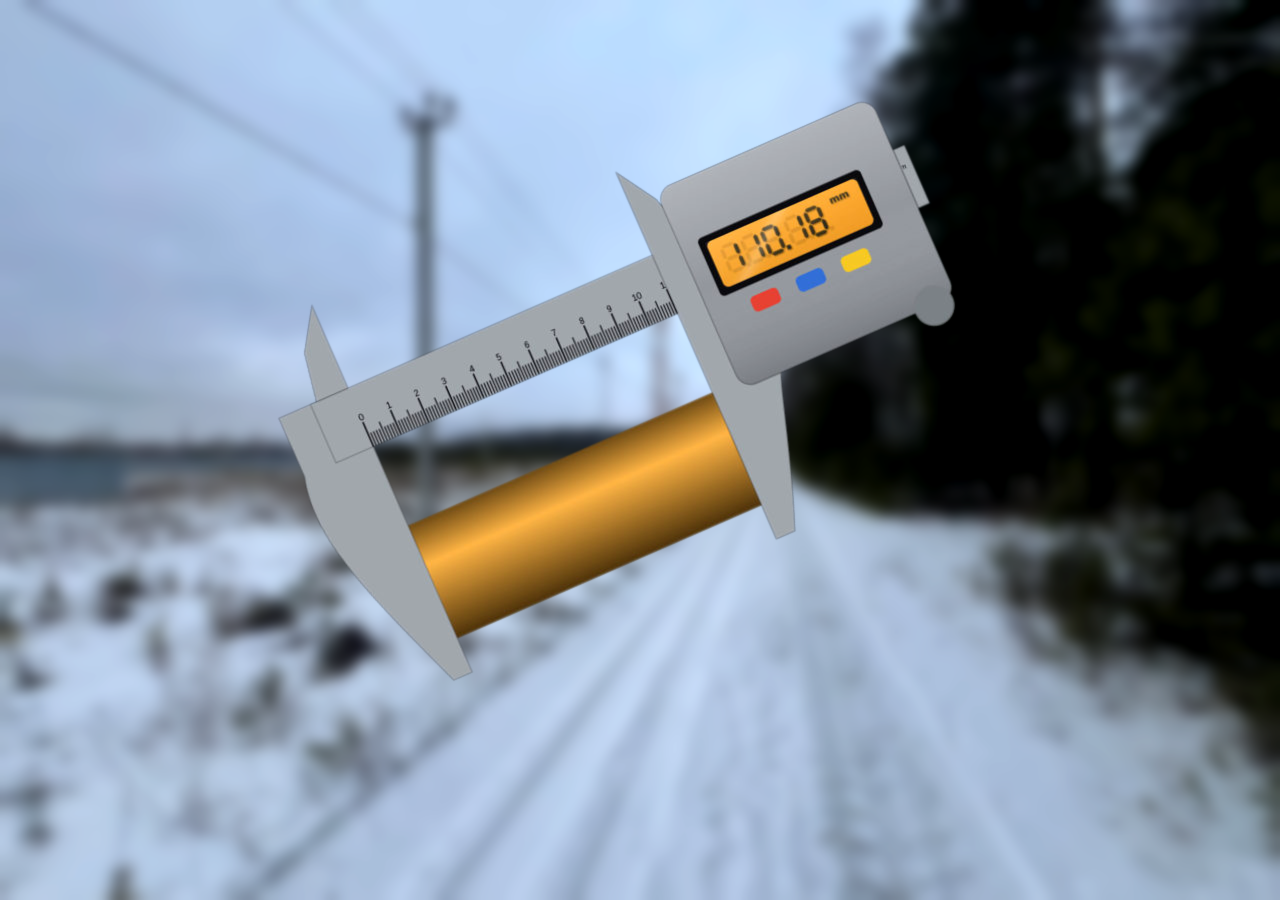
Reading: 110.18 mm
